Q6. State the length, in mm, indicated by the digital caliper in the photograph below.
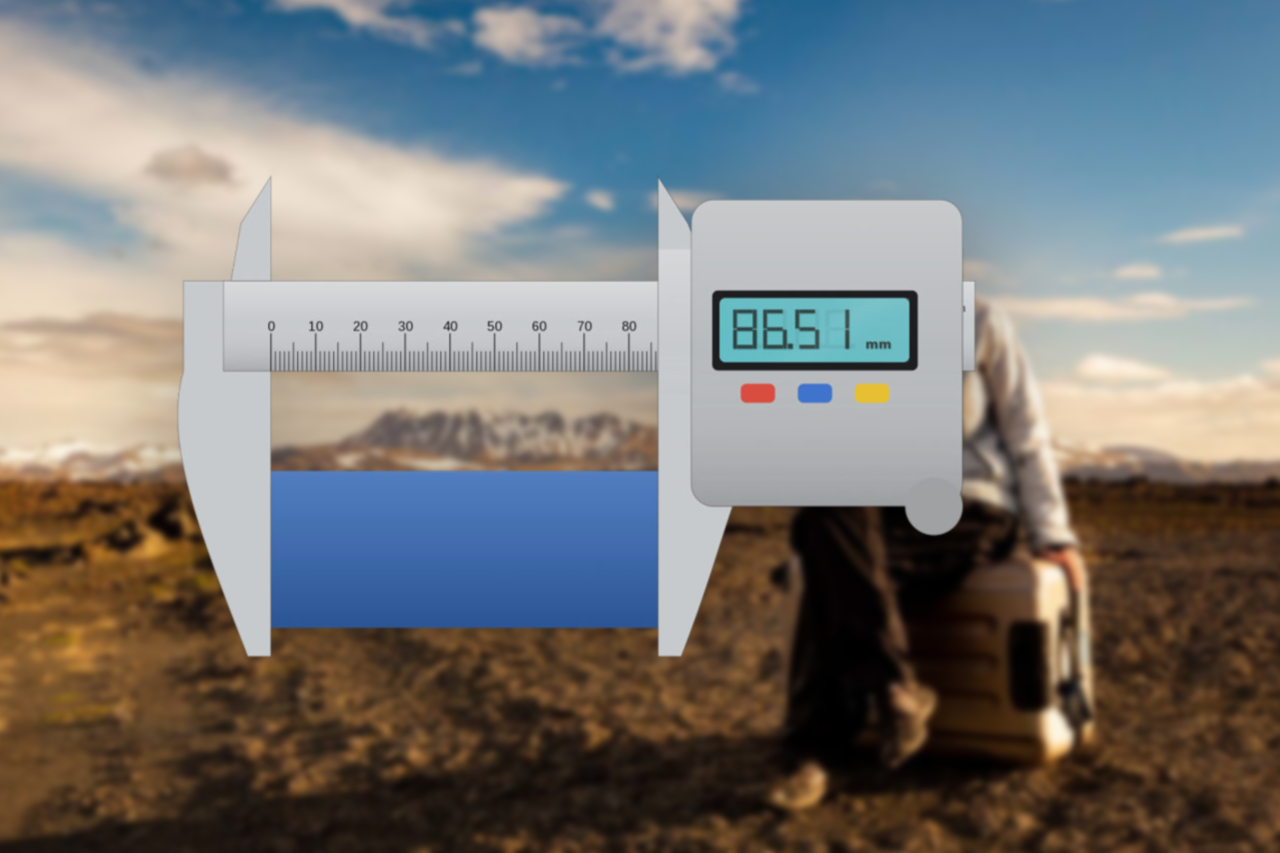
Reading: 86.51 mm
